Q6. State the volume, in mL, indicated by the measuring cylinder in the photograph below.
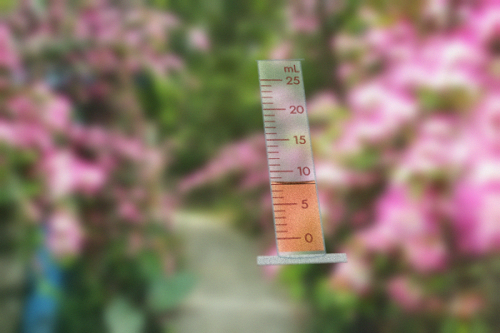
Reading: 8 mL
